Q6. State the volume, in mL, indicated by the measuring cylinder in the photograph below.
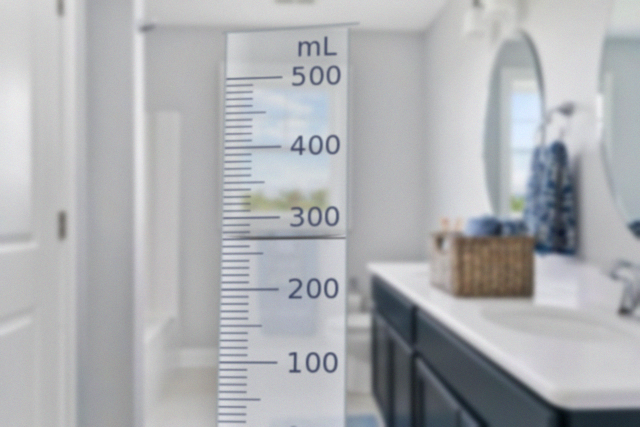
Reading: 270 mL
